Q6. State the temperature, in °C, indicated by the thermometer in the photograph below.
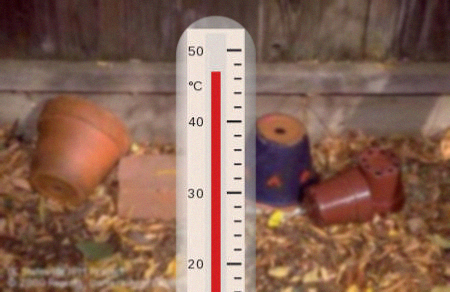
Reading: 47 °C
